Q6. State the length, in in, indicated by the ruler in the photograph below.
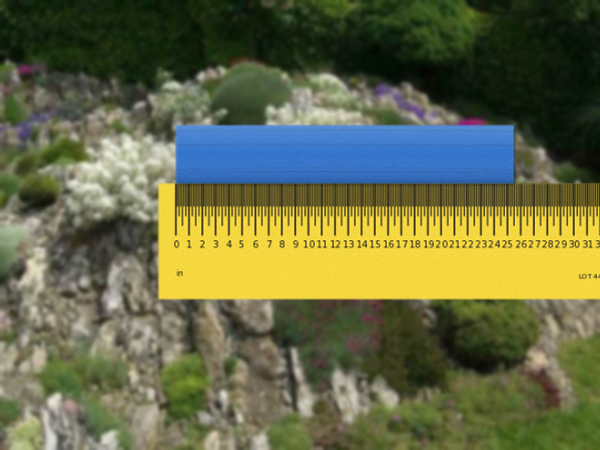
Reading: 25.5 in
